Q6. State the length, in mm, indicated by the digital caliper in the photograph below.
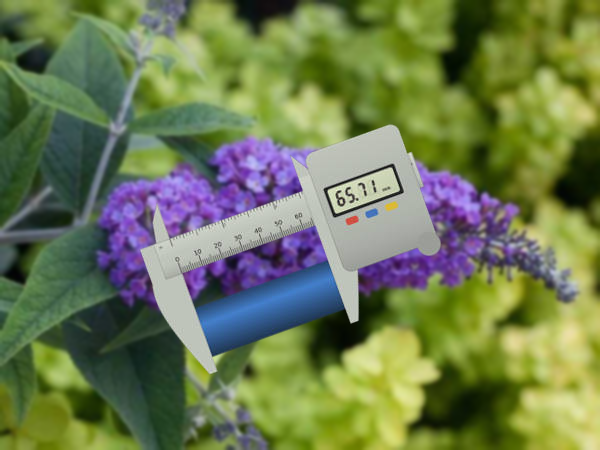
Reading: 65.71 mm
